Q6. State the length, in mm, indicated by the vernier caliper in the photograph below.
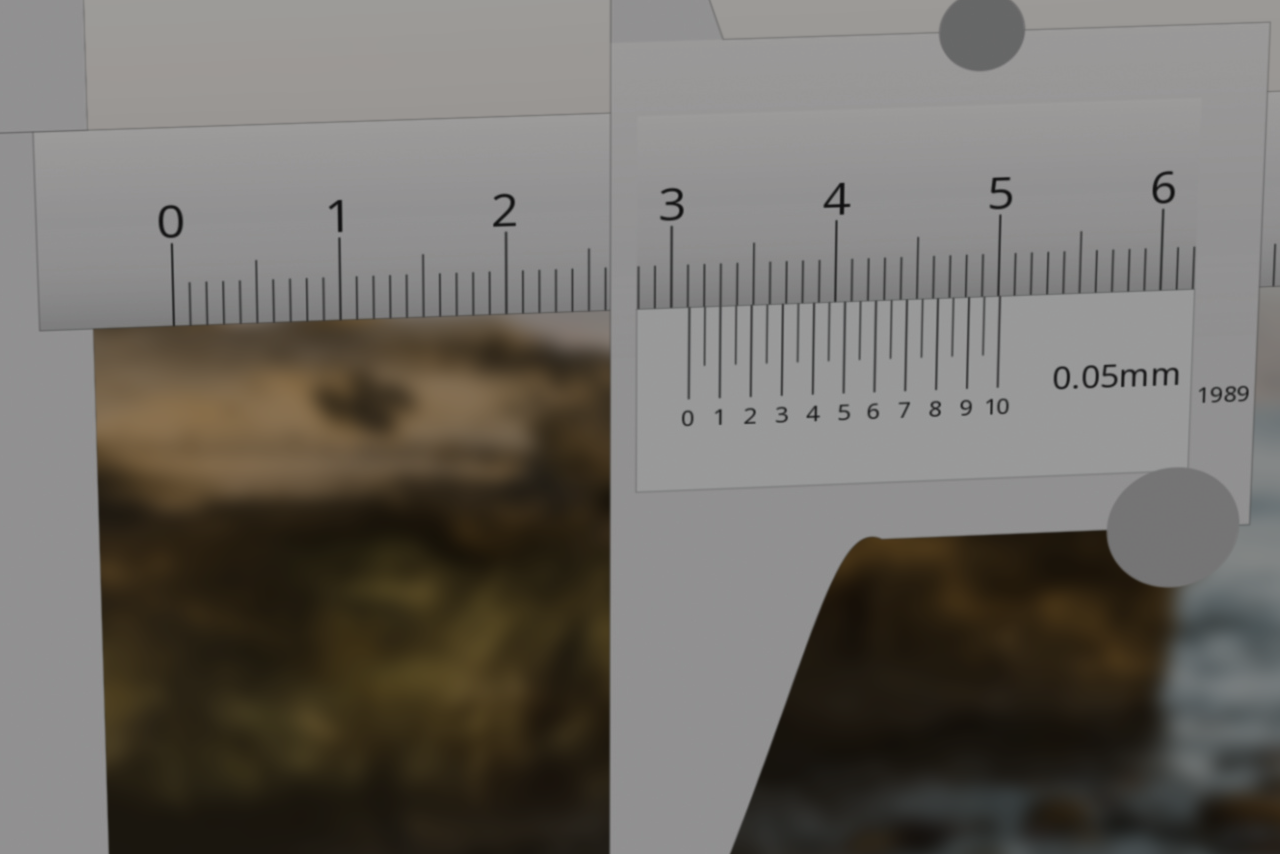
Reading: 31.1 mm
